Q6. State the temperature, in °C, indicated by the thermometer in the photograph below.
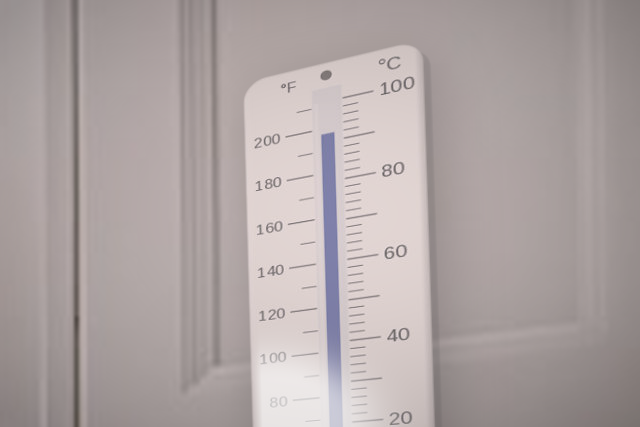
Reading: 92 °C
